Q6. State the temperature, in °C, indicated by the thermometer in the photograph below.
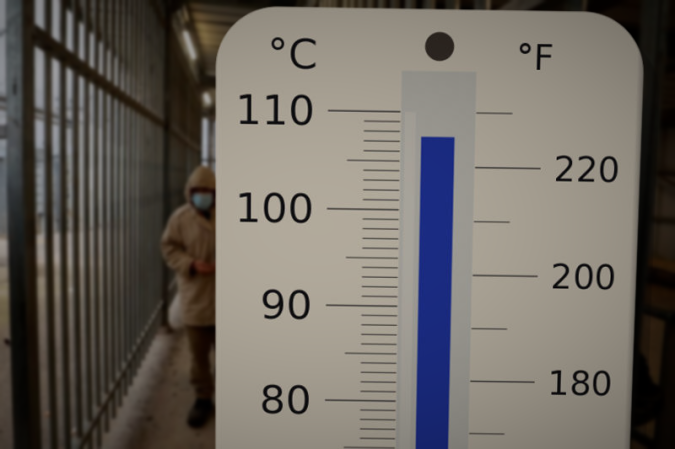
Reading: 107.5 °C
